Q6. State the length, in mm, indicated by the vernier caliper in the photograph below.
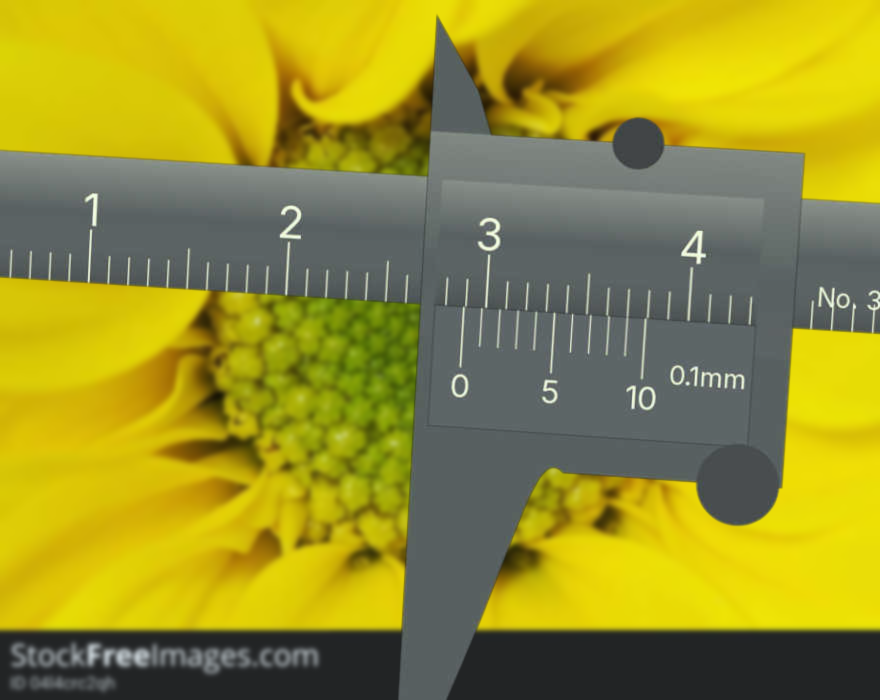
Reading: 28.9 mm
